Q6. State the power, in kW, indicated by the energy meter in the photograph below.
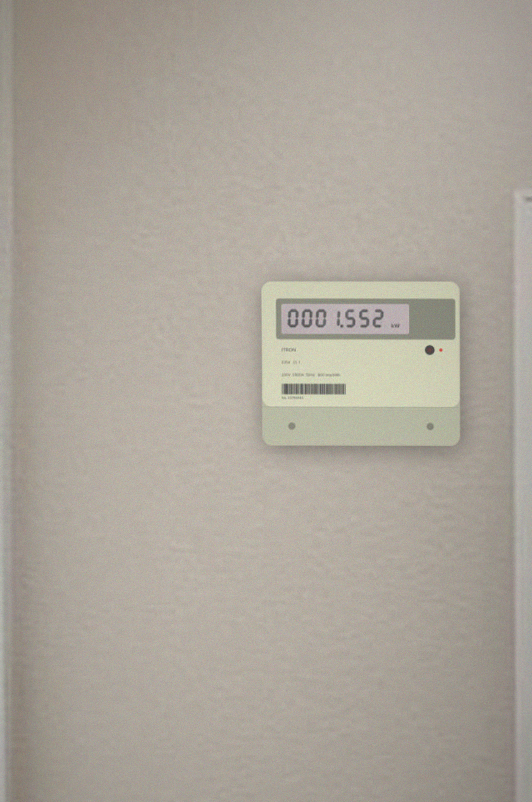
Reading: 1.552 kW
